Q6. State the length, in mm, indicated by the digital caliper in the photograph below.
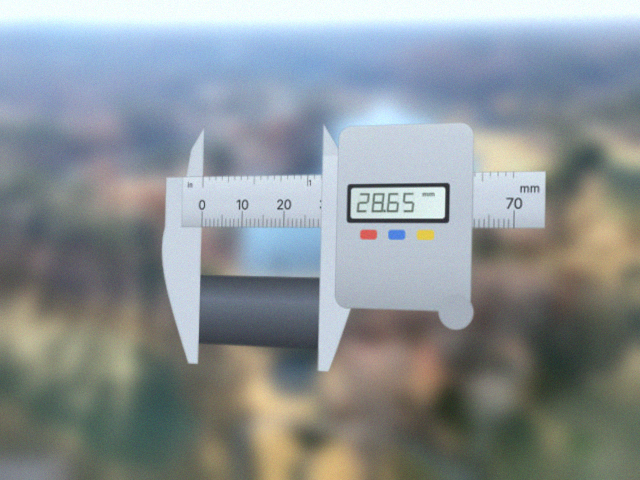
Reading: 28.65 mm
